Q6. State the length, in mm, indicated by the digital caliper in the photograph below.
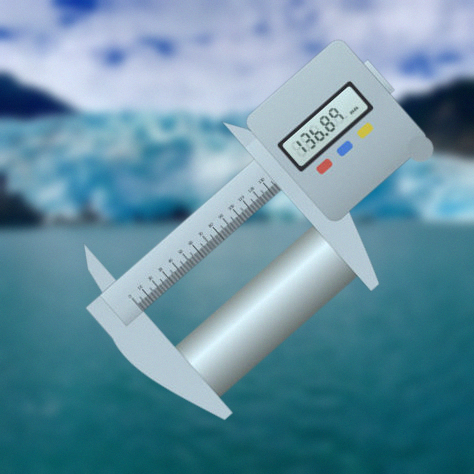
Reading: 136.89 mm
